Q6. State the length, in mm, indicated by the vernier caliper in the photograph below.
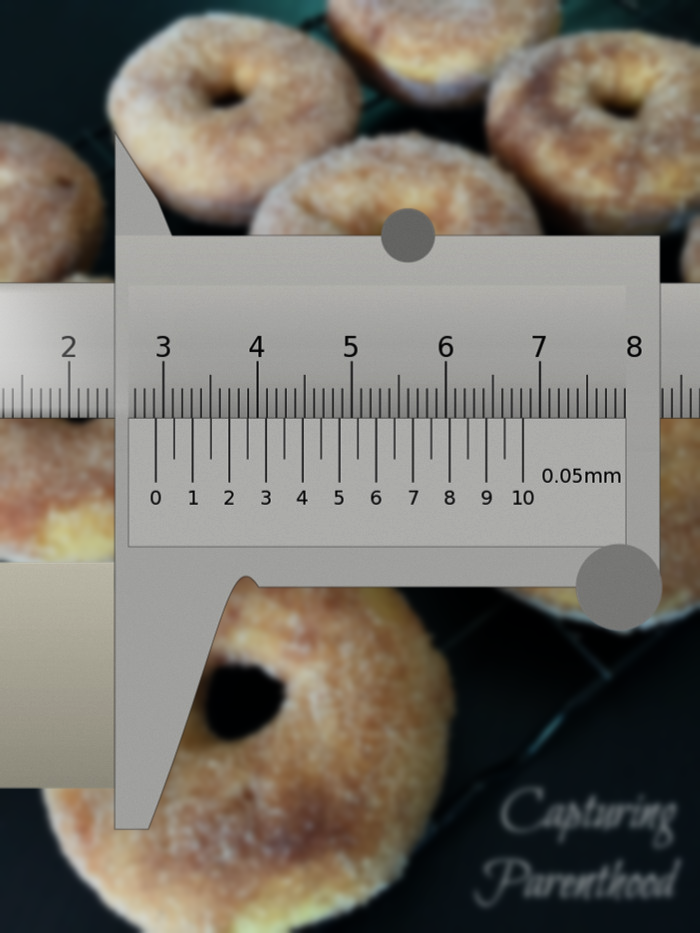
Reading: 29.2 mm
